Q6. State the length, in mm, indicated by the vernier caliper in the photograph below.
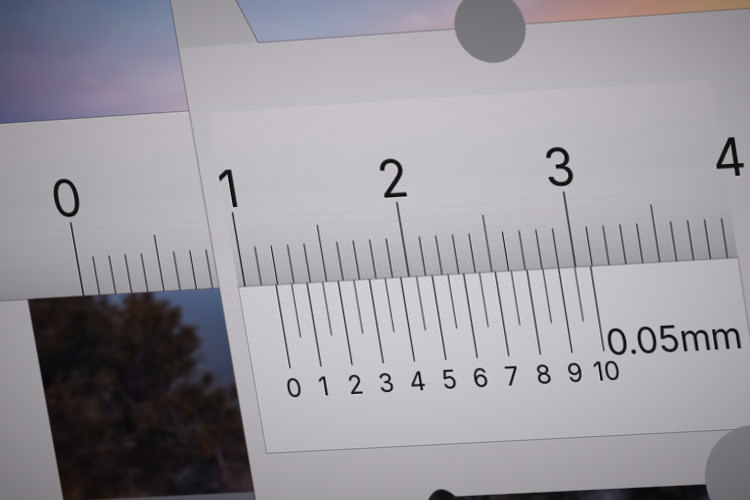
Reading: 11.9 mm
